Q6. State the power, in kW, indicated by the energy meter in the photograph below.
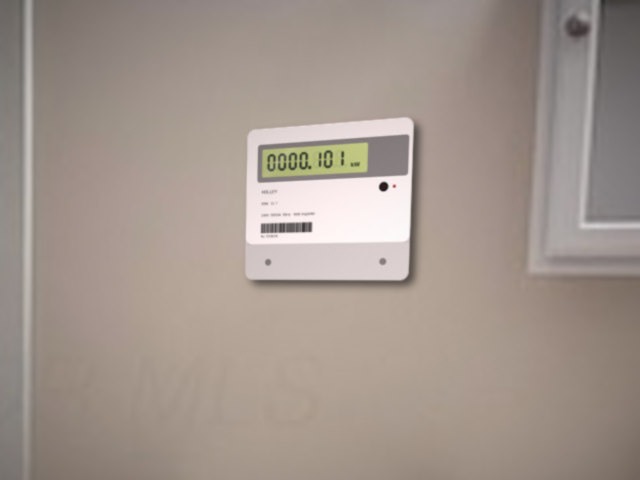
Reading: 0.101 kW
